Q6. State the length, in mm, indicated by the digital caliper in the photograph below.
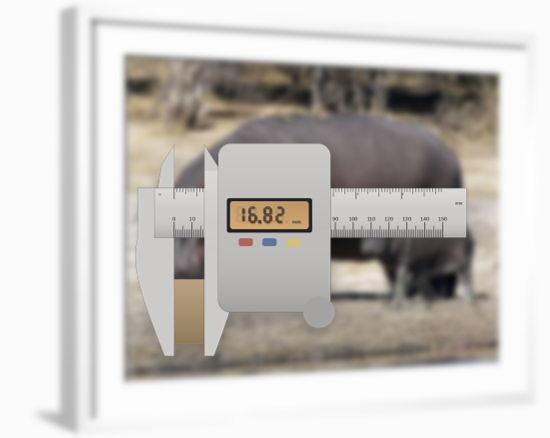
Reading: 16.82 mm
